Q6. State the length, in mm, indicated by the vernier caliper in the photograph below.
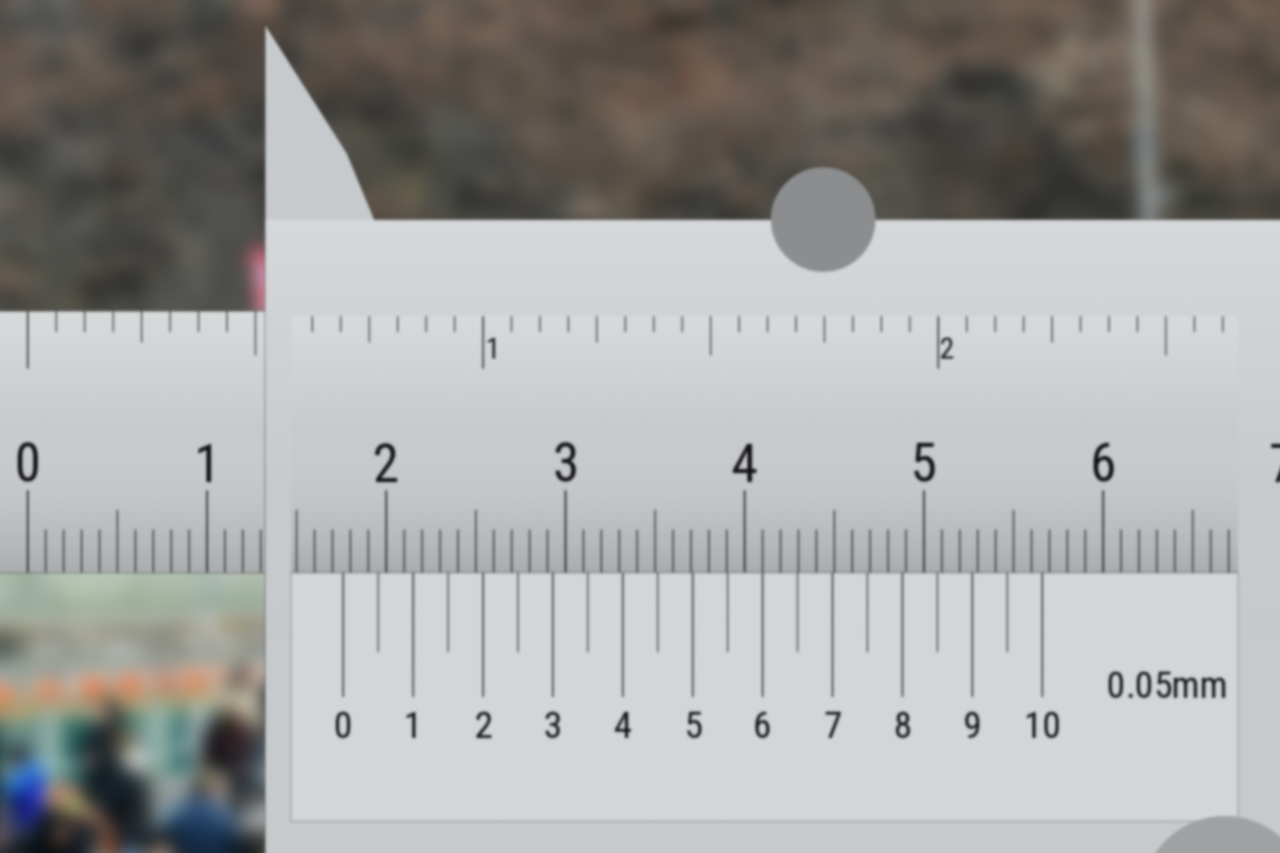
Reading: 17.6 mm
